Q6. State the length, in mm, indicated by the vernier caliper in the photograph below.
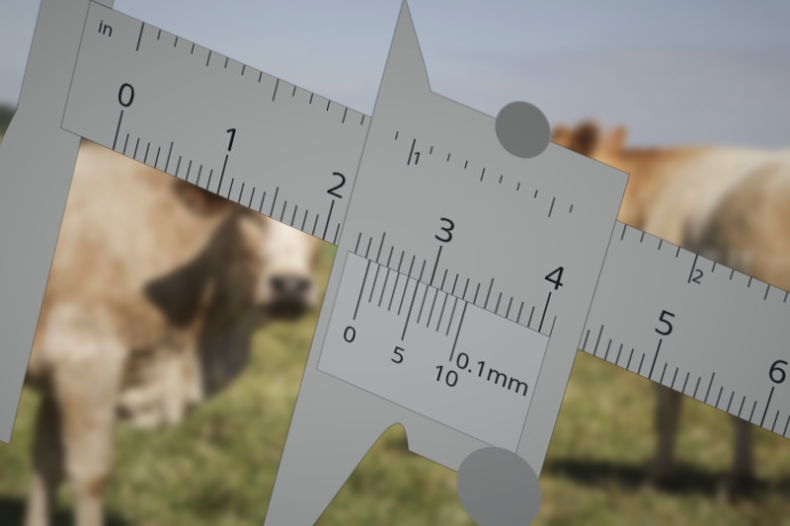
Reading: 24.4 mm
